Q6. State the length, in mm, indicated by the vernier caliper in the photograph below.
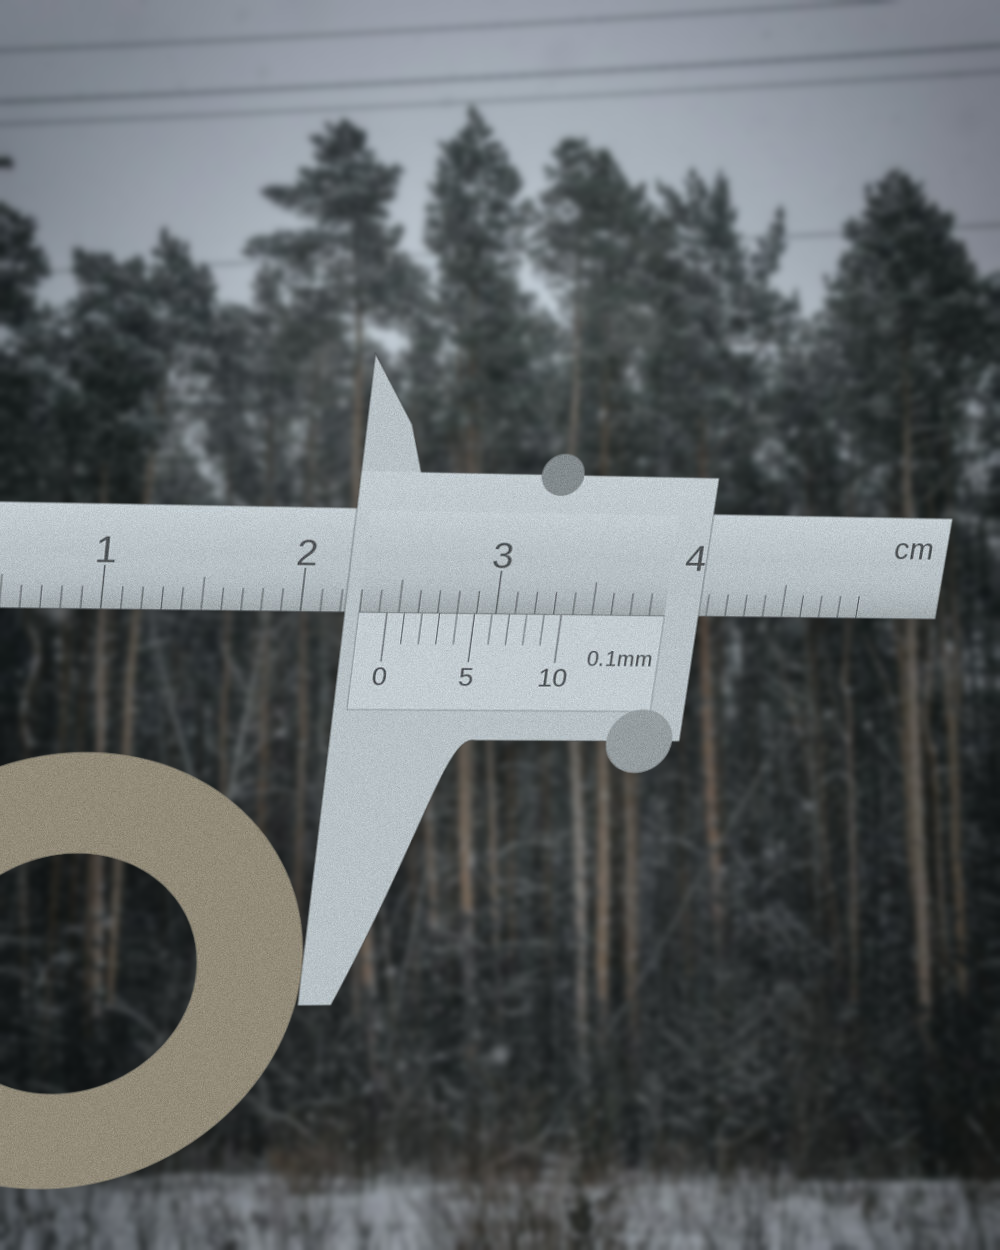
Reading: 24.4 mm
